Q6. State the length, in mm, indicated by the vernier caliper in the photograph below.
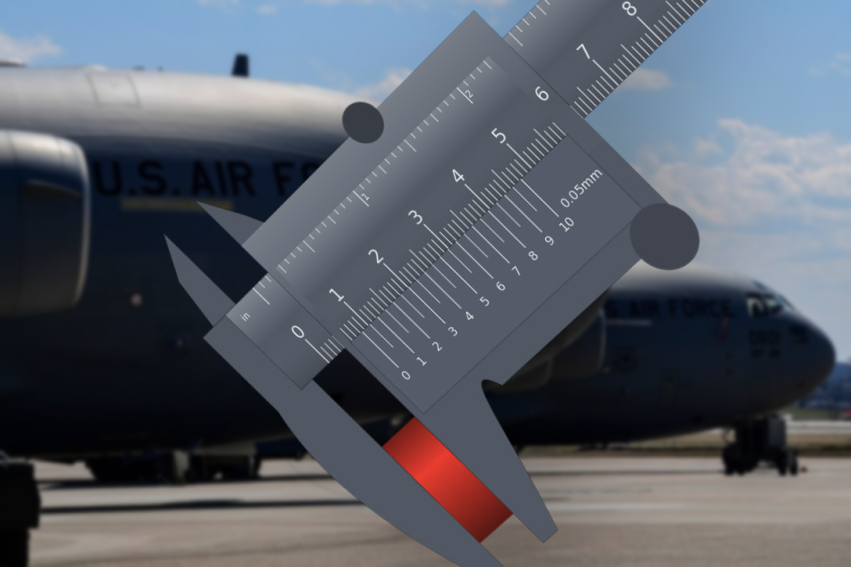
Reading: 8.4 mm
